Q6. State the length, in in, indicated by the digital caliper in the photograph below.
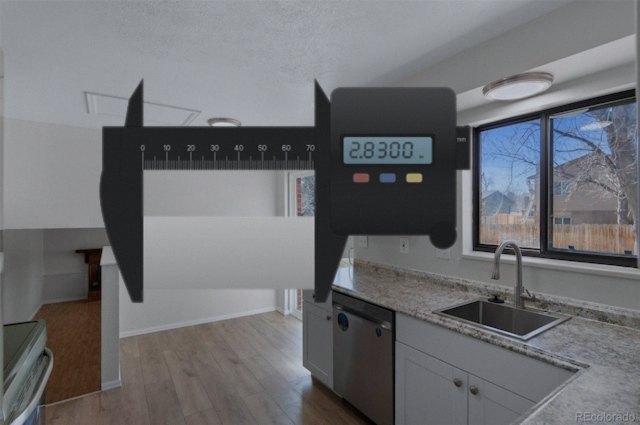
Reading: 2.8300 in
